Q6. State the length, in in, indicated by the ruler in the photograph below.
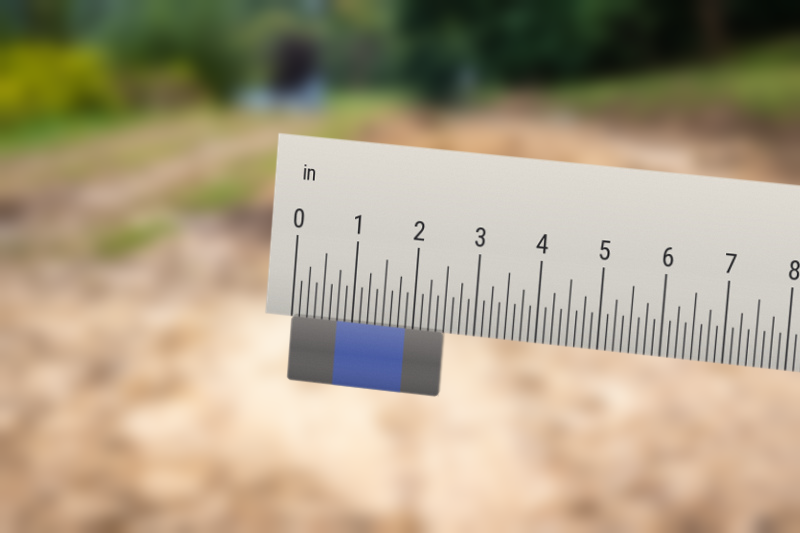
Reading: 2.5 in
